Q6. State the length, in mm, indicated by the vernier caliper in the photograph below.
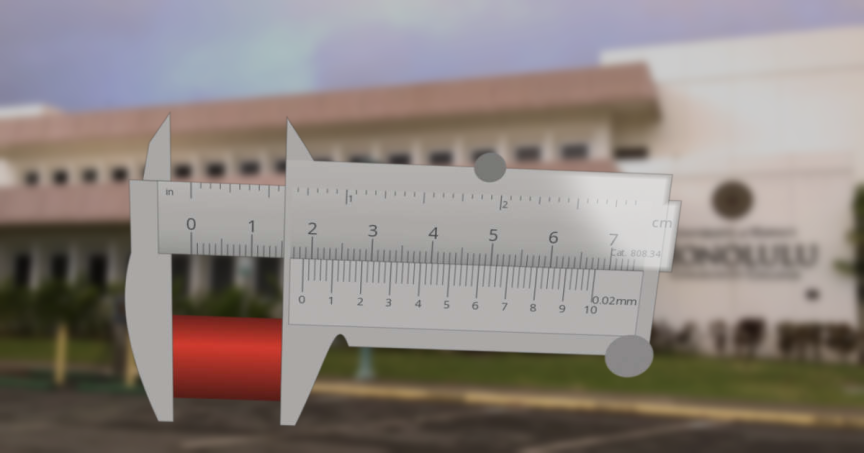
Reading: 18.6 mm
